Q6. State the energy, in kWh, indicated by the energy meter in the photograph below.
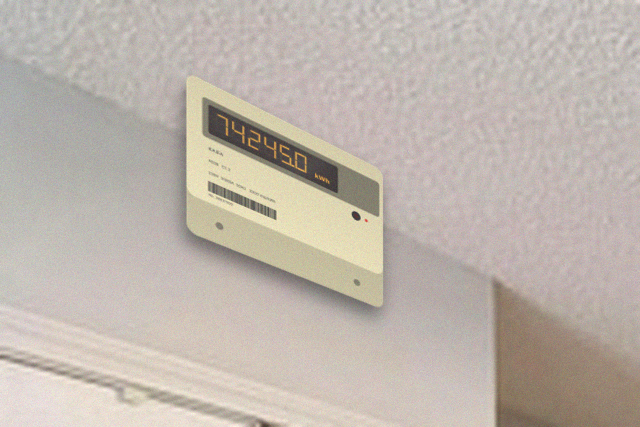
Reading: 74245.0 kWh
